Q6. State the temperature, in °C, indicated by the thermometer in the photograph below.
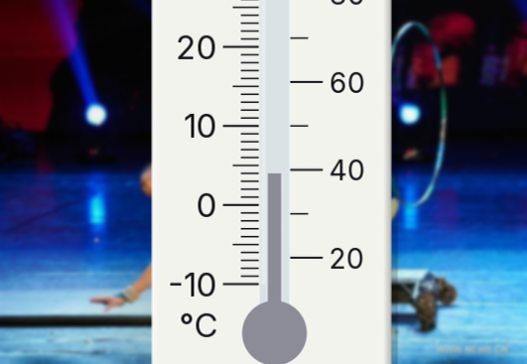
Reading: 4 °C
